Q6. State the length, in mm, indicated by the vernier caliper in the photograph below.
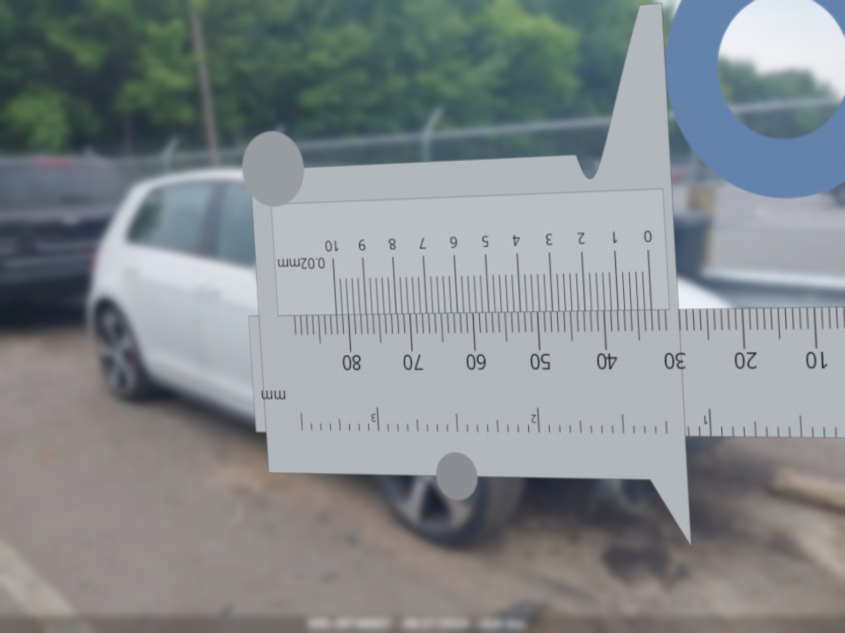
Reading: 33.0 mm
